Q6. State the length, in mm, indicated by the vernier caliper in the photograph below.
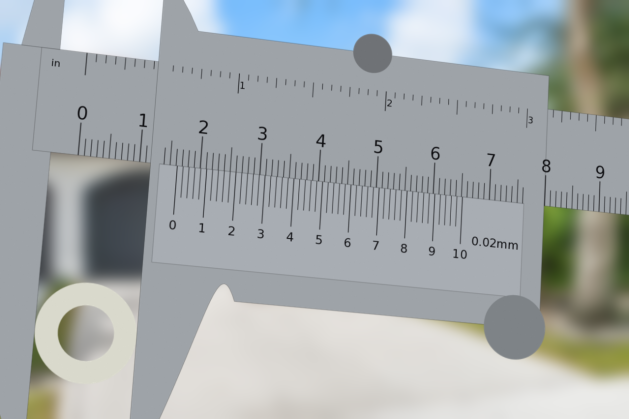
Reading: 16.2 mm
